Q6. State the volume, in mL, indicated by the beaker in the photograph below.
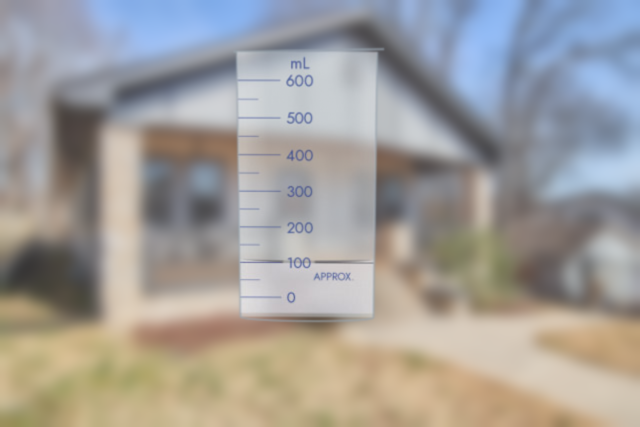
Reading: 100 mL
